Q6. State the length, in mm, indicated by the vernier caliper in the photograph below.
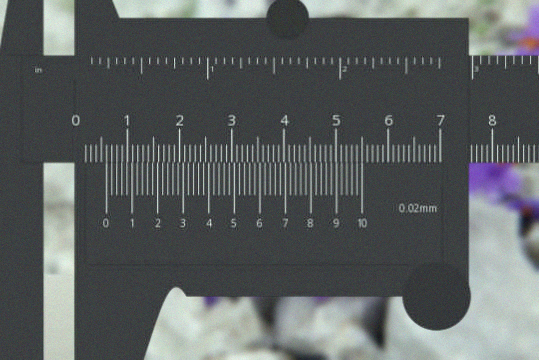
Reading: 6.0 mm
